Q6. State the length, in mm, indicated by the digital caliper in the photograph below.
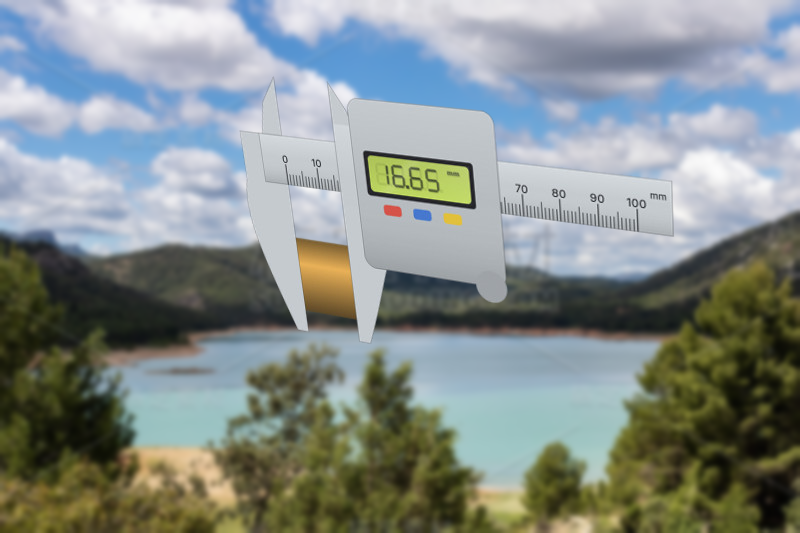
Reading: 16.65 mm
